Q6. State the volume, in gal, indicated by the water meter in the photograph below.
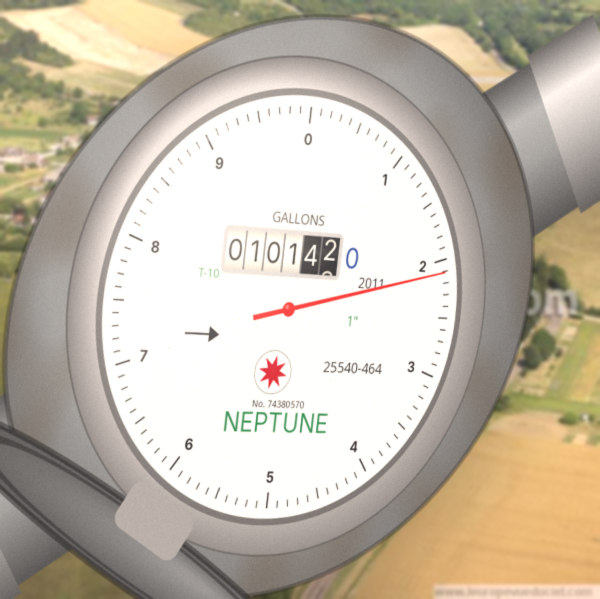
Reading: 101422.1 gal
